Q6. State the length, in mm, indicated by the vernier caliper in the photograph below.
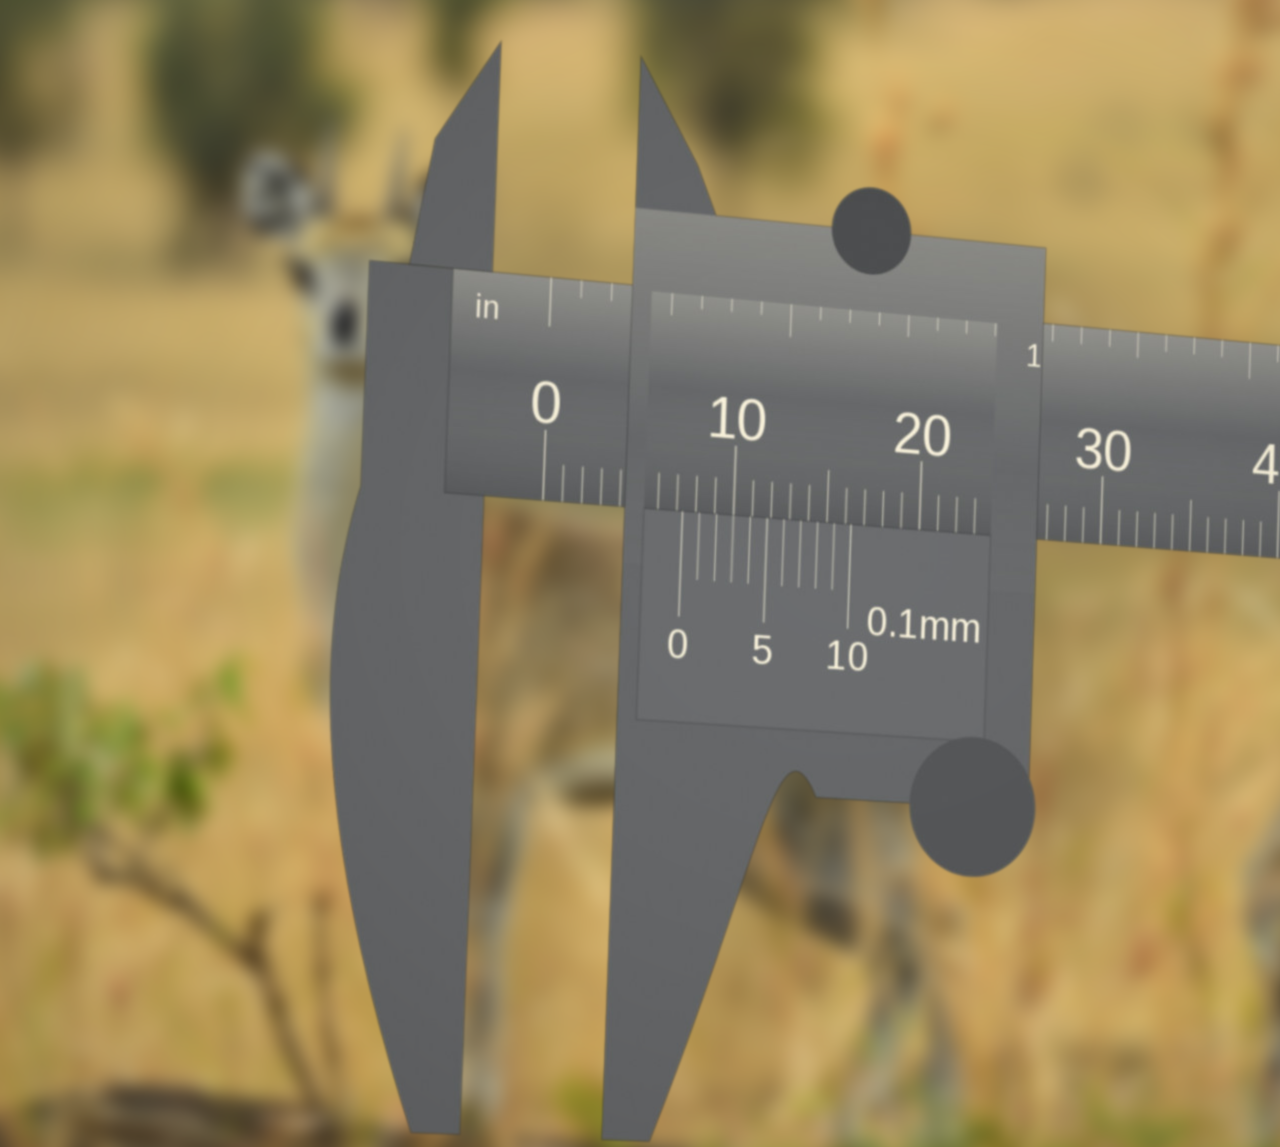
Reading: 7.3 mm
